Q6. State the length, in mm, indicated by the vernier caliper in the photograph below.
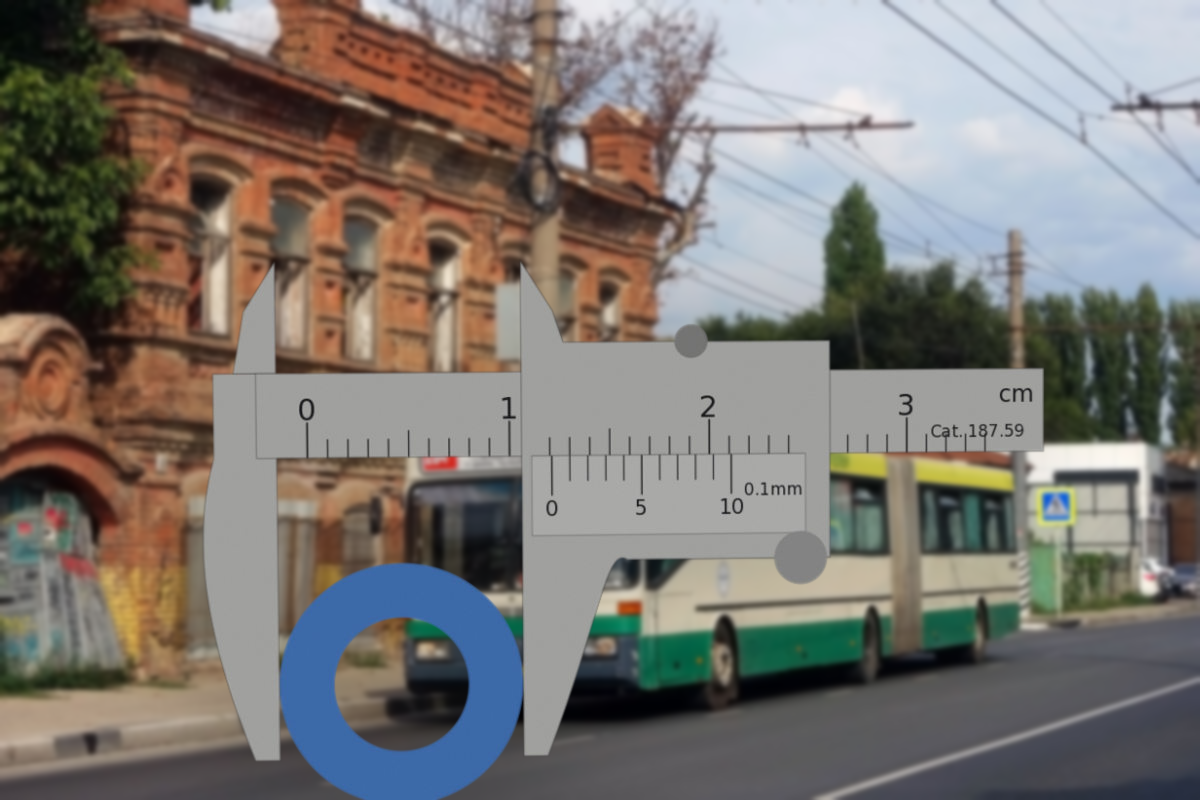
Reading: 12.1 mm
